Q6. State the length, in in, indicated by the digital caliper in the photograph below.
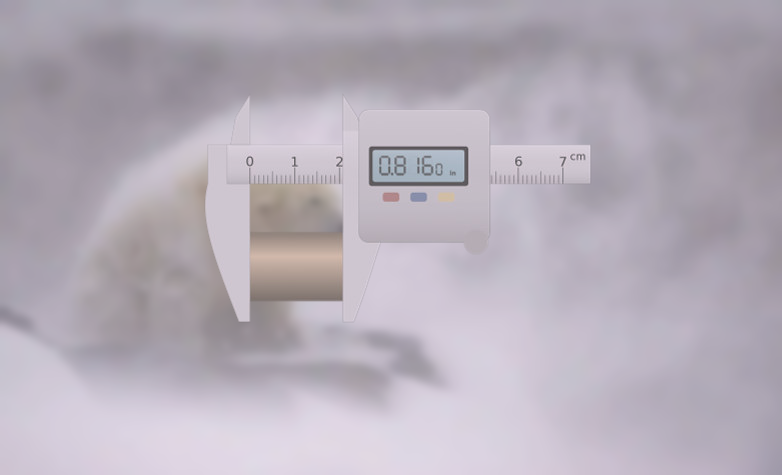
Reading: 0.8160 in
